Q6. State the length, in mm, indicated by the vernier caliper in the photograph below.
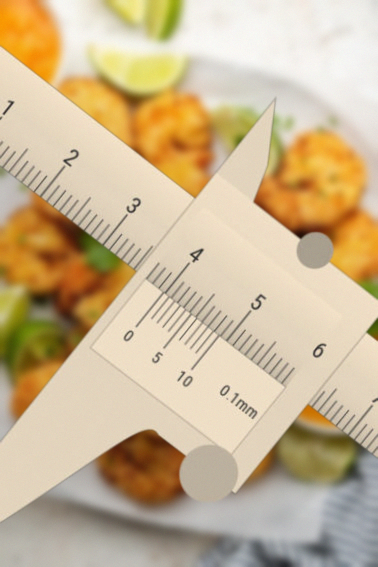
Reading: 39.8 mm
